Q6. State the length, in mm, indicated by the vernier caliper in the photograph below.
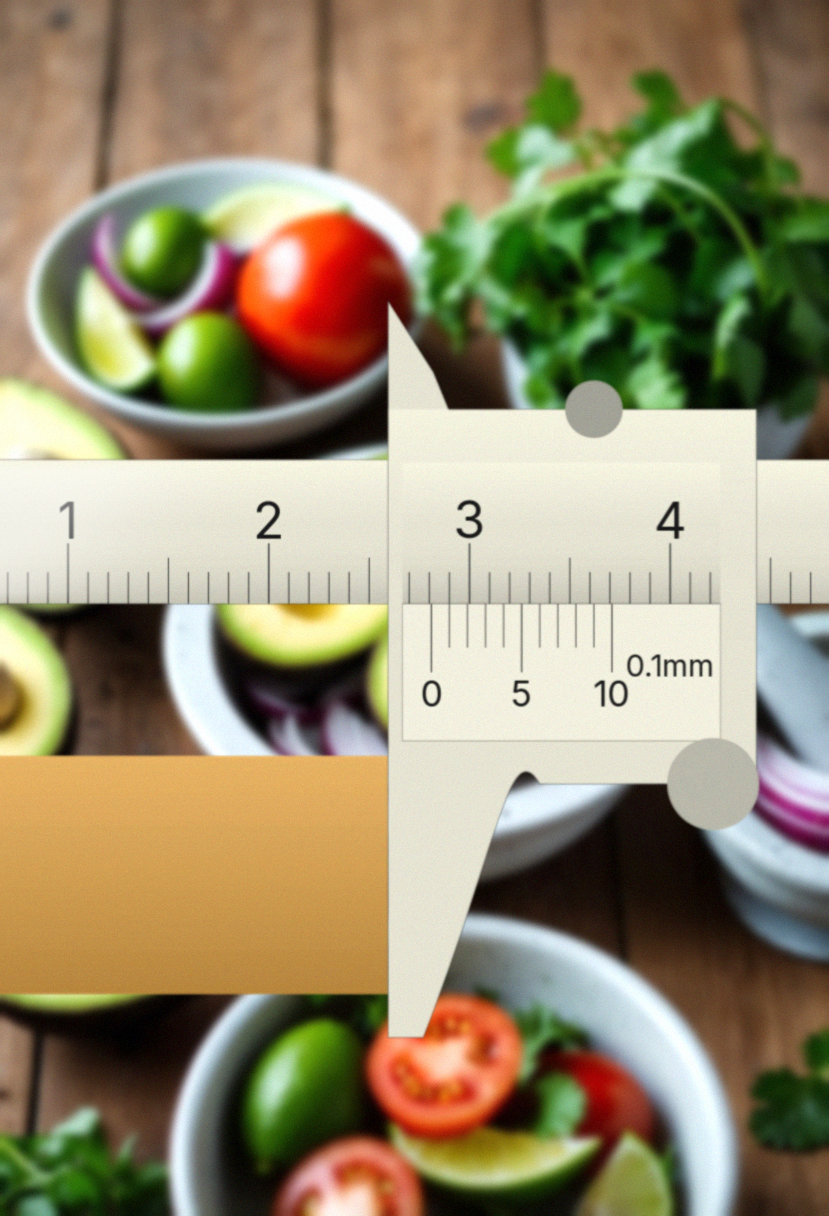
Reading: 28.1 mm
